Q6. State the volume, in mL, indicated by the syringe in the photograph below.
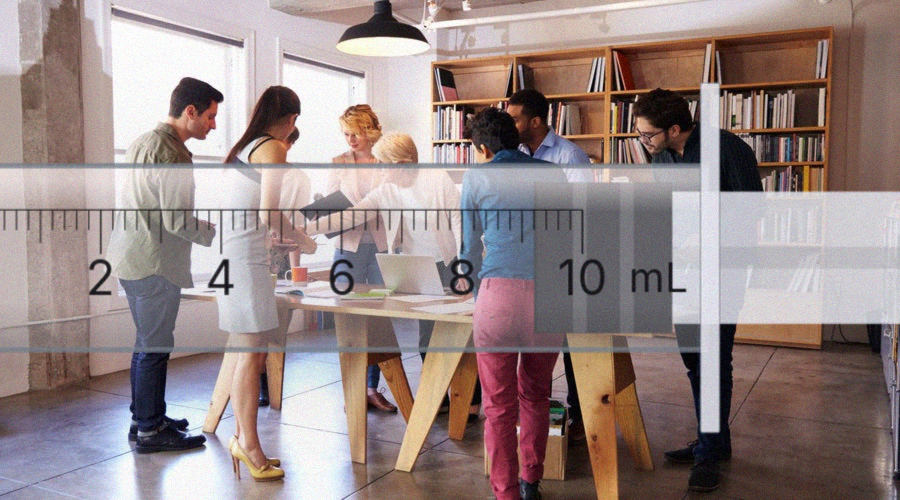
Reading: 9.2 mL
